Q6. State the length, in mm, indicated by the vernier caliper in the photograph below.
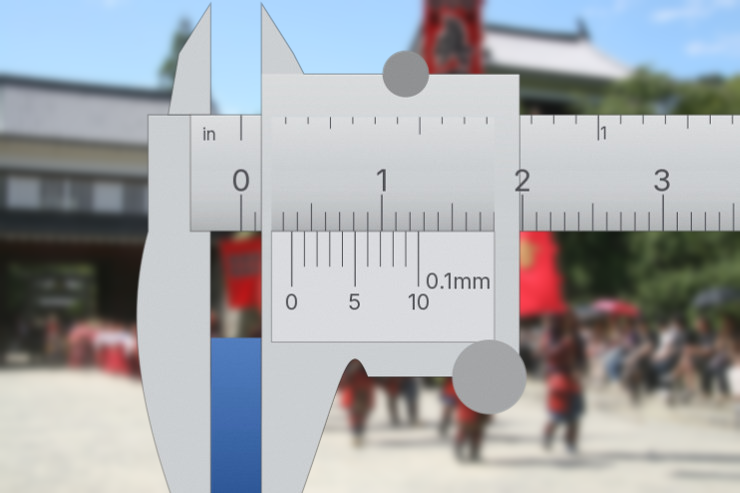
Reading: 3.6 mm
